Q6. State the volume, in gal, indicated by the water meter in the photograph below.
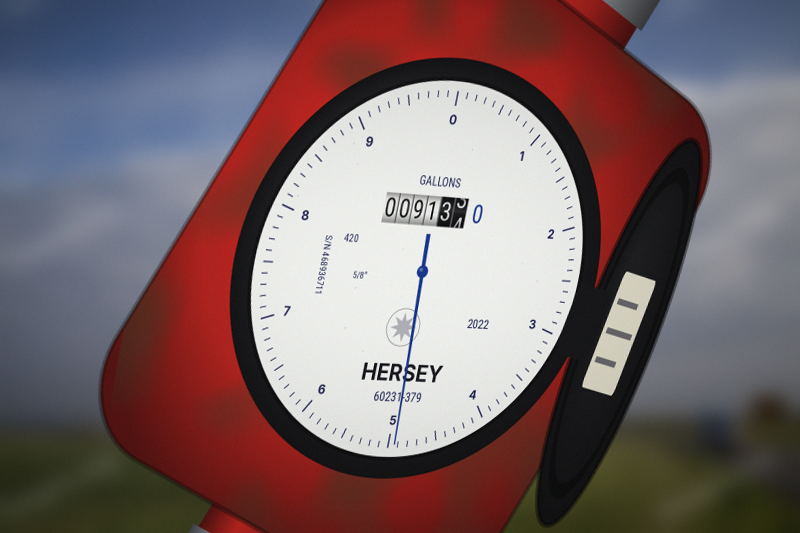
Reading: 91334.9 gal
